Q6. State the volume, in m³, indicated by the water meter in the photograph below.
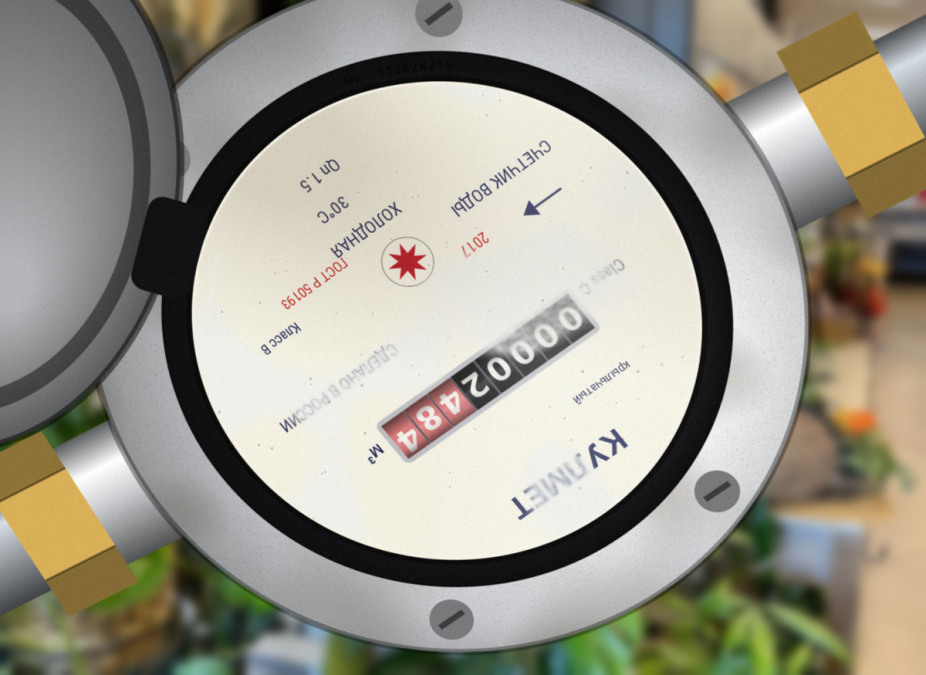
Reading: 2.484 m³
